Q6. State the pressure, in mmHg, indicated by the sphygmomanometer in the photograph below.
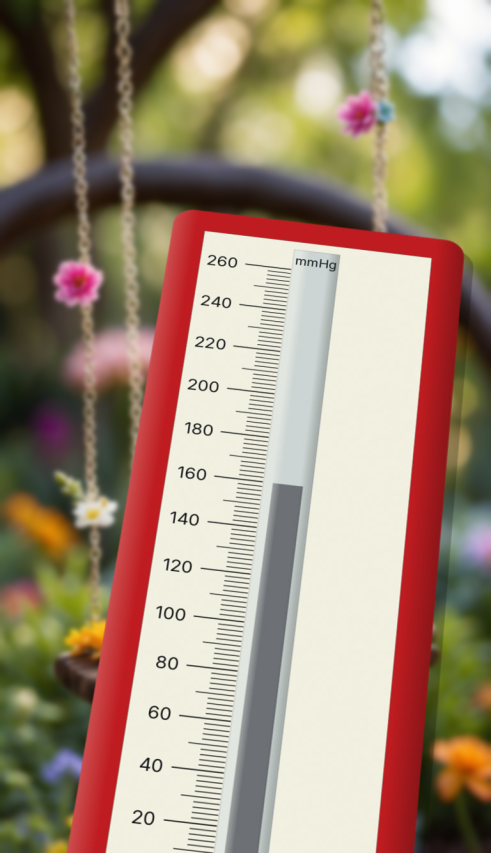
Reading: 160 mmHg
